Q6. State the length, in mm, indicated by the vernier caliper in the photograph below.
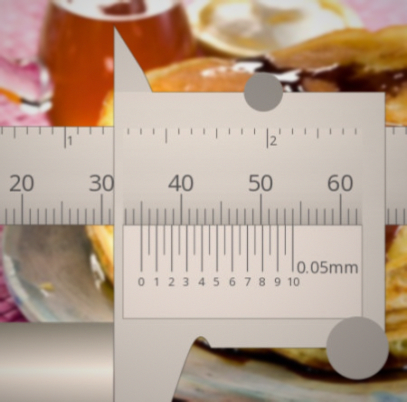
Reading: 35.0 mm
